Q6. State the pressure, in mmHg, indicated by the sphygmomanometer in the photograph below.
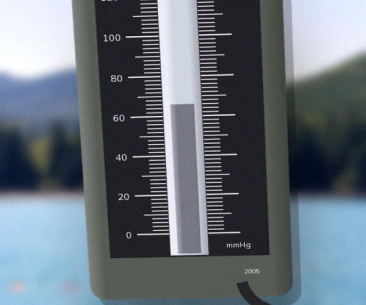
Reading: 66 mmHg
